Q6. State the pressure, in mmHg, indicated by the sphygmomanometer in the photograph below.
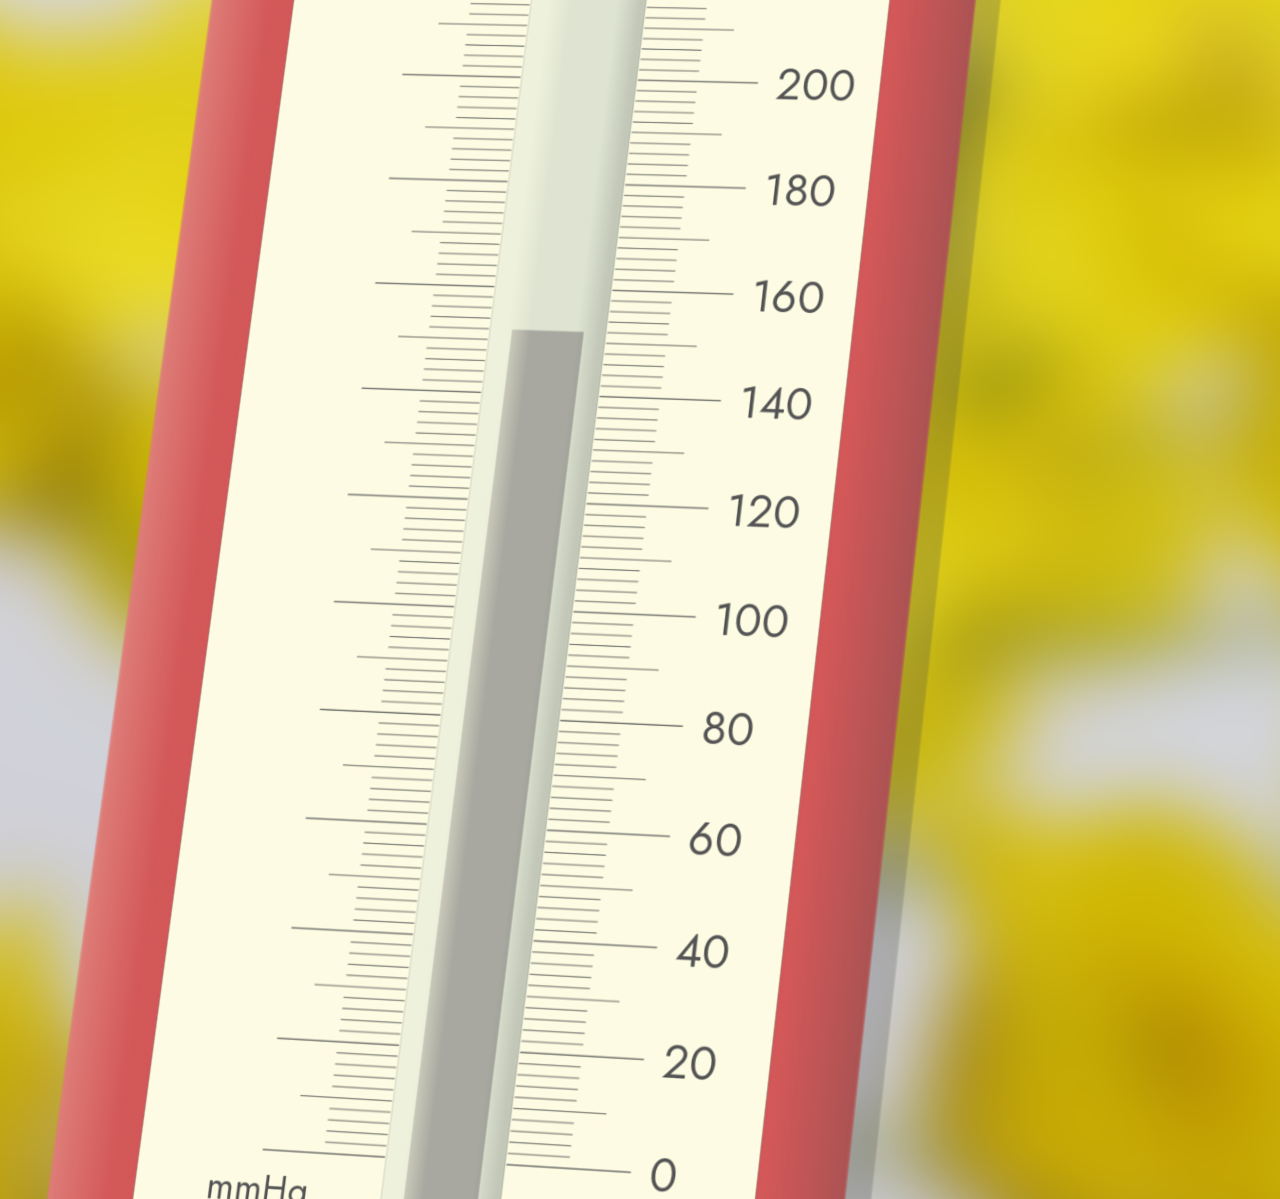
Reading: 152 mmHg
